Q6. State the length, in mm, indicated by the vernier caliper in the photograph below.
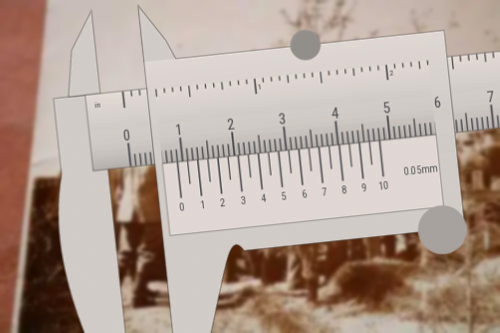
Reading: 9.0 mm
